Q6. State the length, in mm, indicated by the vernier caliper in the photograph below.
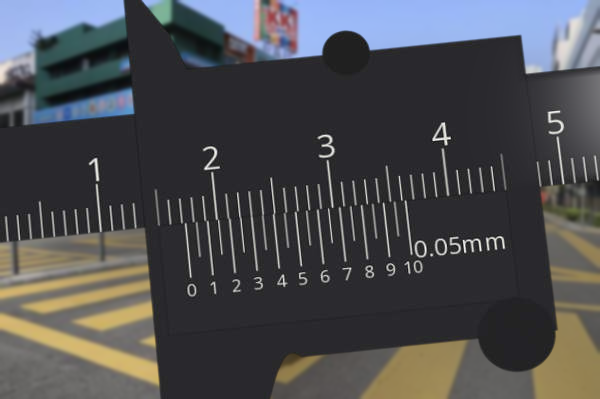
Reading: 17.3 mm
